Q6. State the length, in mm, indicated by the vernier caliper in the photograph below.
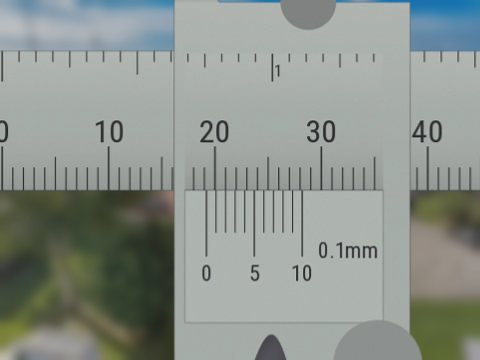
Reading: 19.2 mm
